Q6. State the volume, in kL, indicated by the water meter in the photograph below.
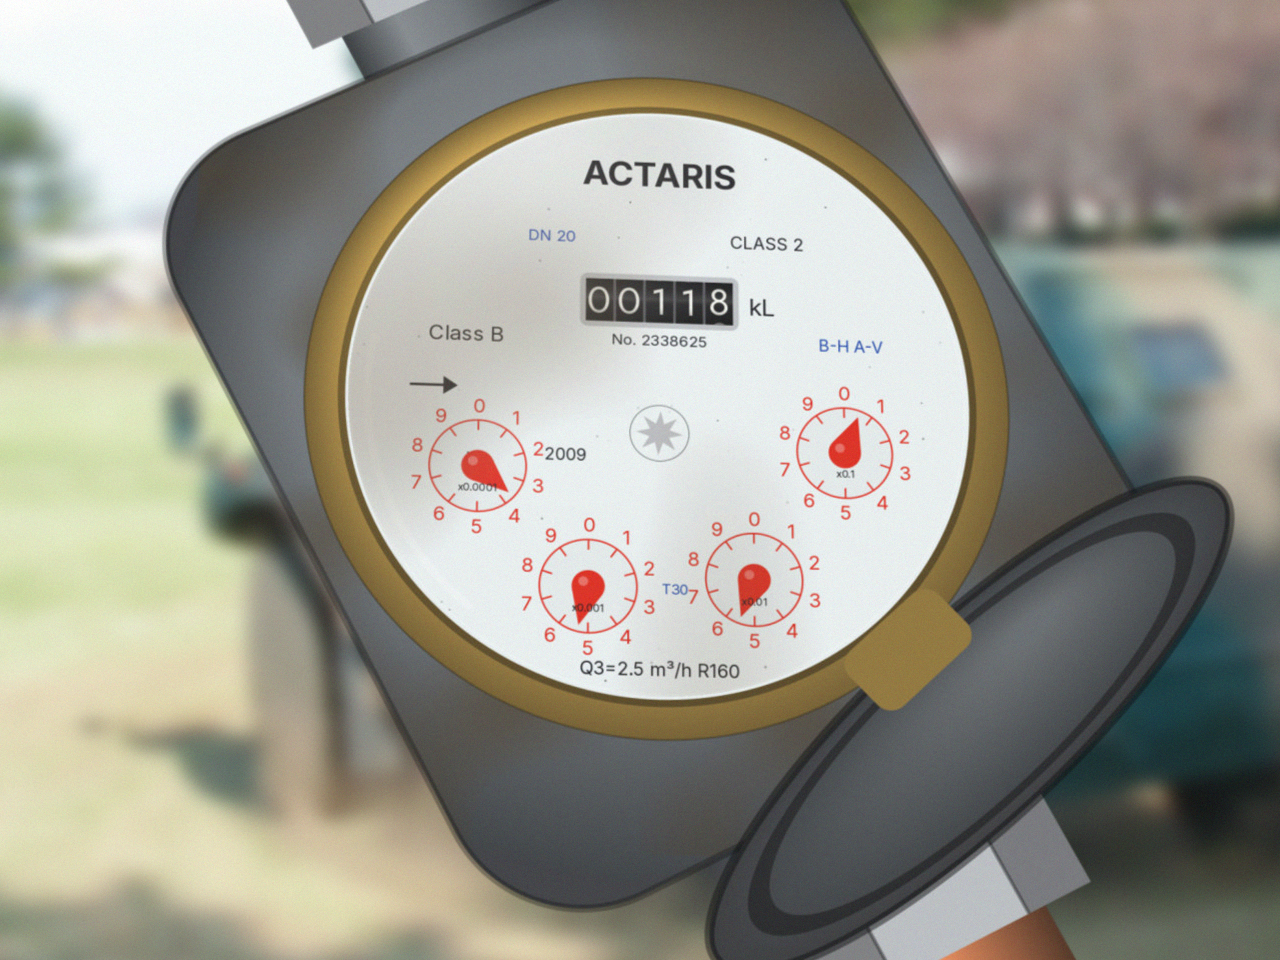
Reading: 118.0553 kL
